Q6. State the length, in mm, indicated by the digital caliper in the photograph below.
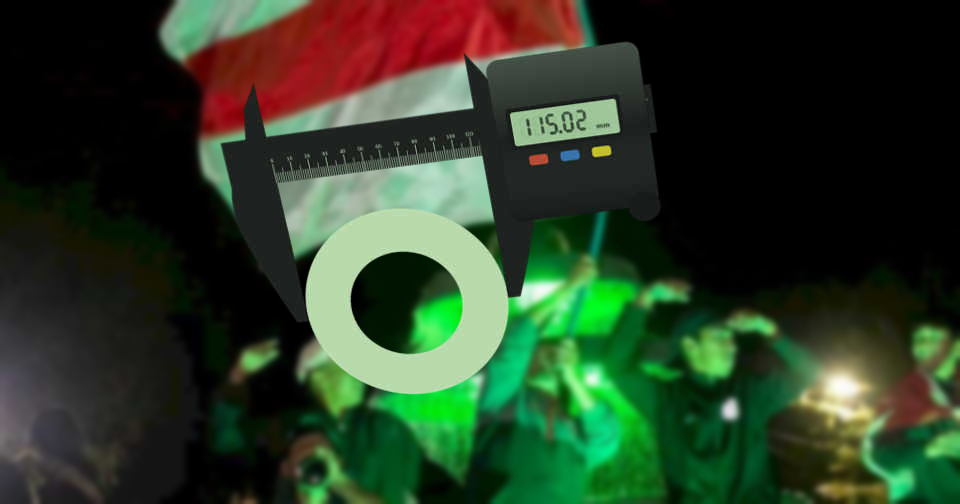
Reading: 115.02 mm
